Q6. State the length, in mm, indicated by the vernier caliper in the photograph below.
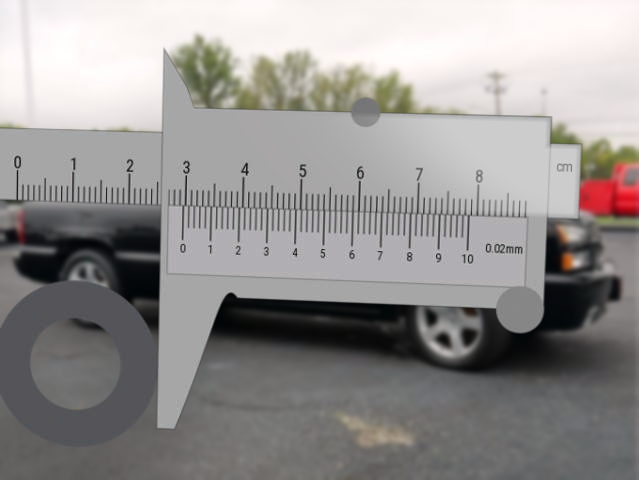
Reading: 29.6 mm
